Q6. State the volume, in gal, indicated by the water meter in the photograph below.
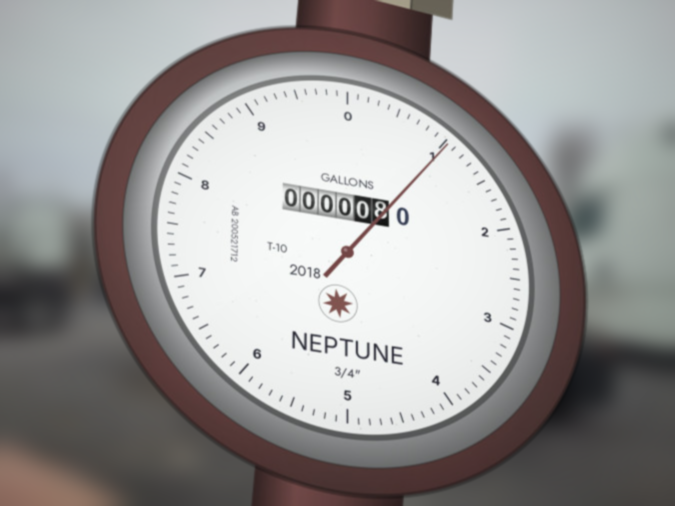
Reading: 81.0 gal
